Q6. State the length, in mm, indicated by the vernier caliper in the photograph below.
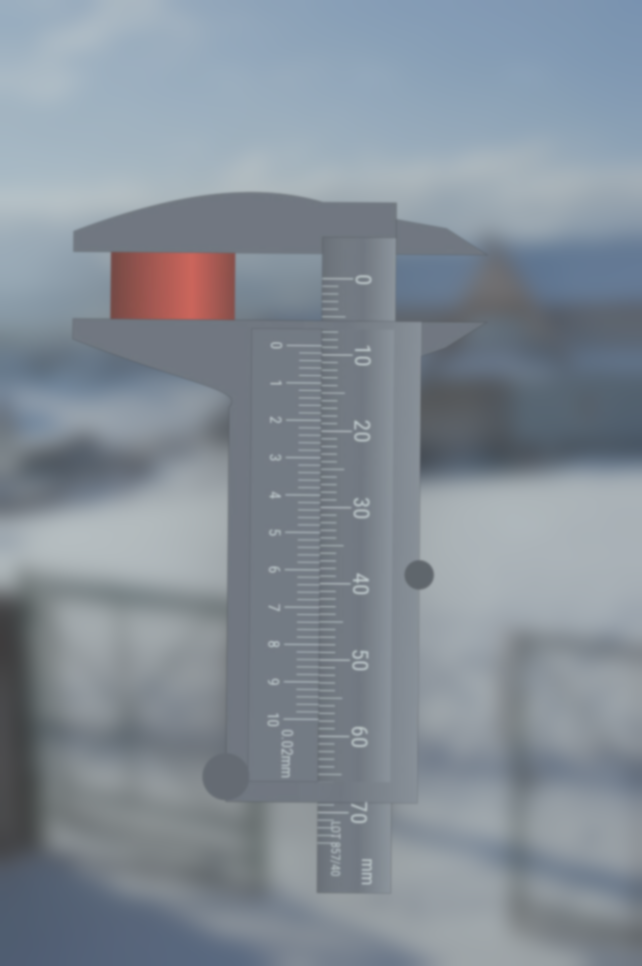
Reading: 8.8 mm
